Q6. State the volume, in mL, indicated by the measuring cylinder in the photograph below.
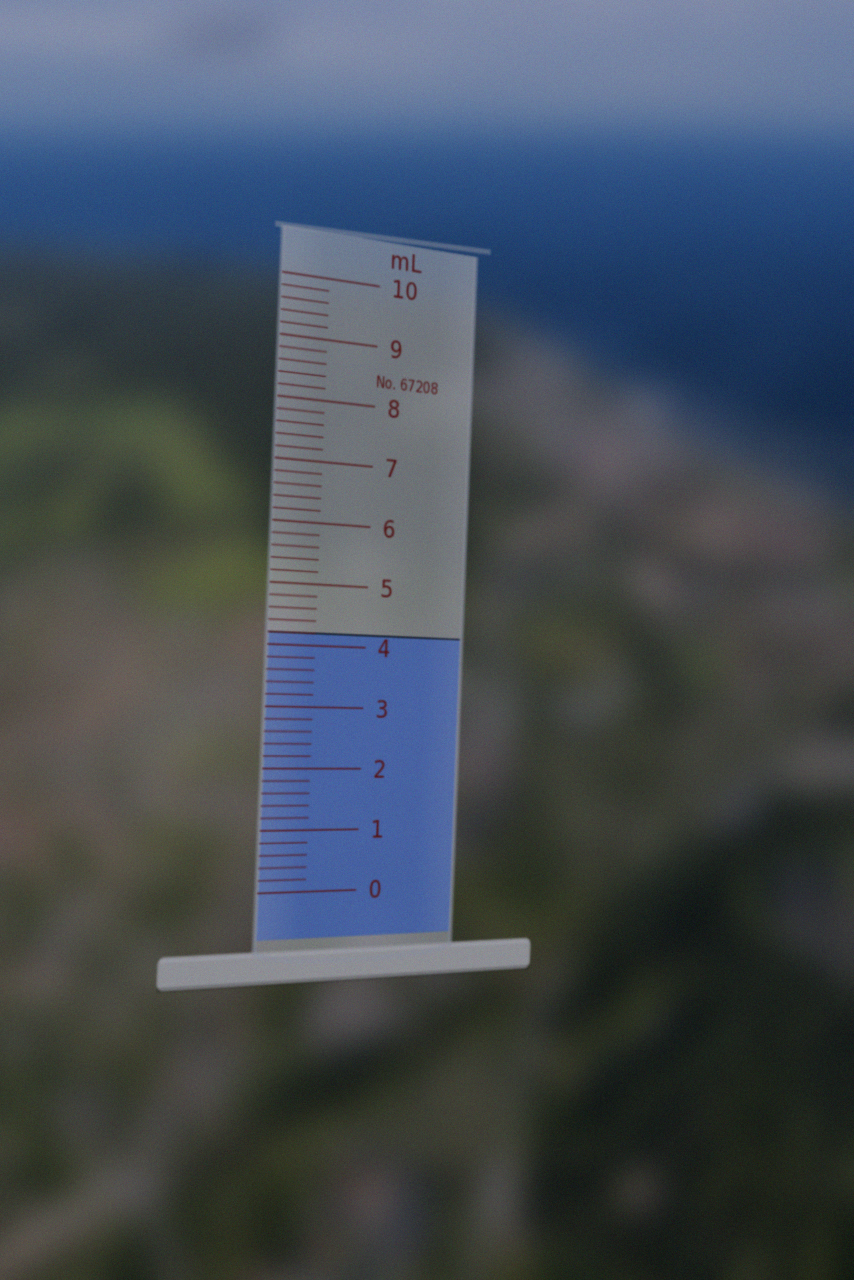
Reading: 4.2 mL
